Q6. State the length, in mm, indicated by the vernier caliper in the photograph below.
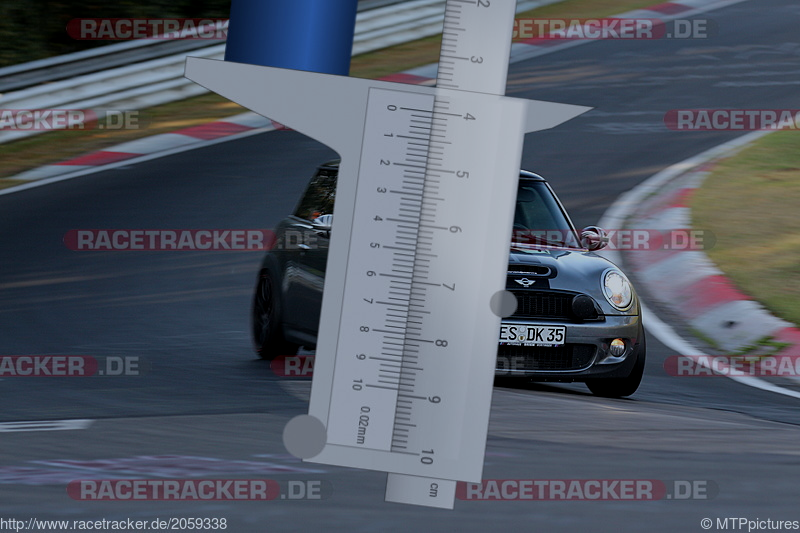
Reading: 40.0 mm
